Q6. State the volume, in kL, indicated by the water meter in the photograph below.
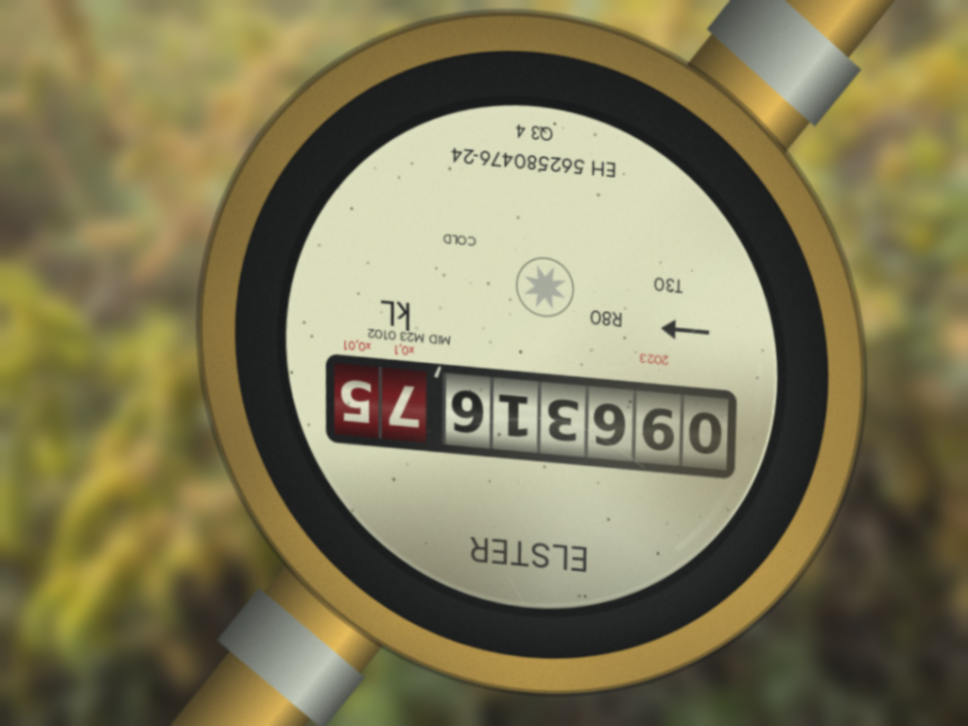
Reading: 96316.75 kL
